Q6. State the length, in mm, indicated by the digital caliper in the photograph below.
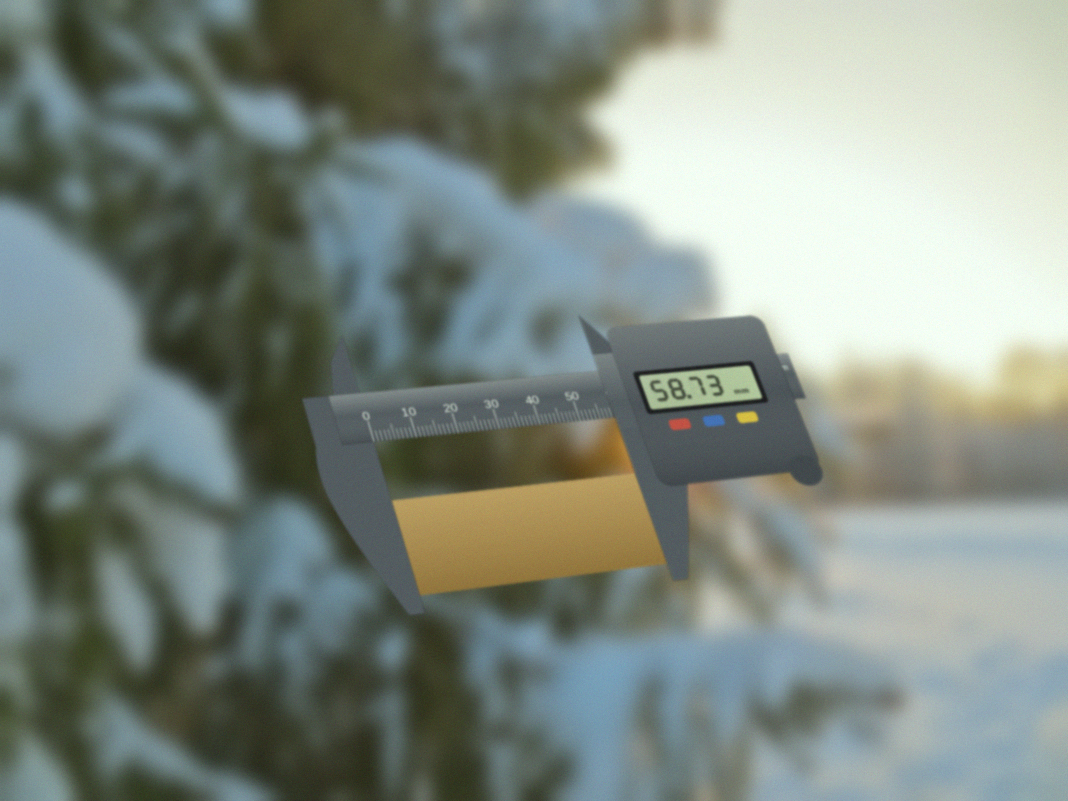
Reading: 58.73 mm
